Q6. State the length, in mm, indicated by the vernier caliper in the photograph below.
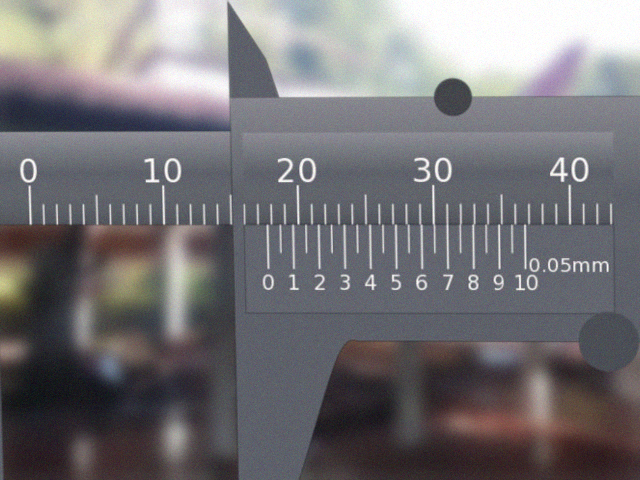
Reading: 17.7 mm
